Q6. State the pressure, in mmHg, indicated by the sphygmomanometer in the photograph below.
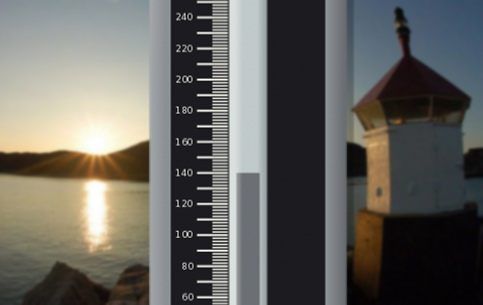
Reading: 140 mmHg
